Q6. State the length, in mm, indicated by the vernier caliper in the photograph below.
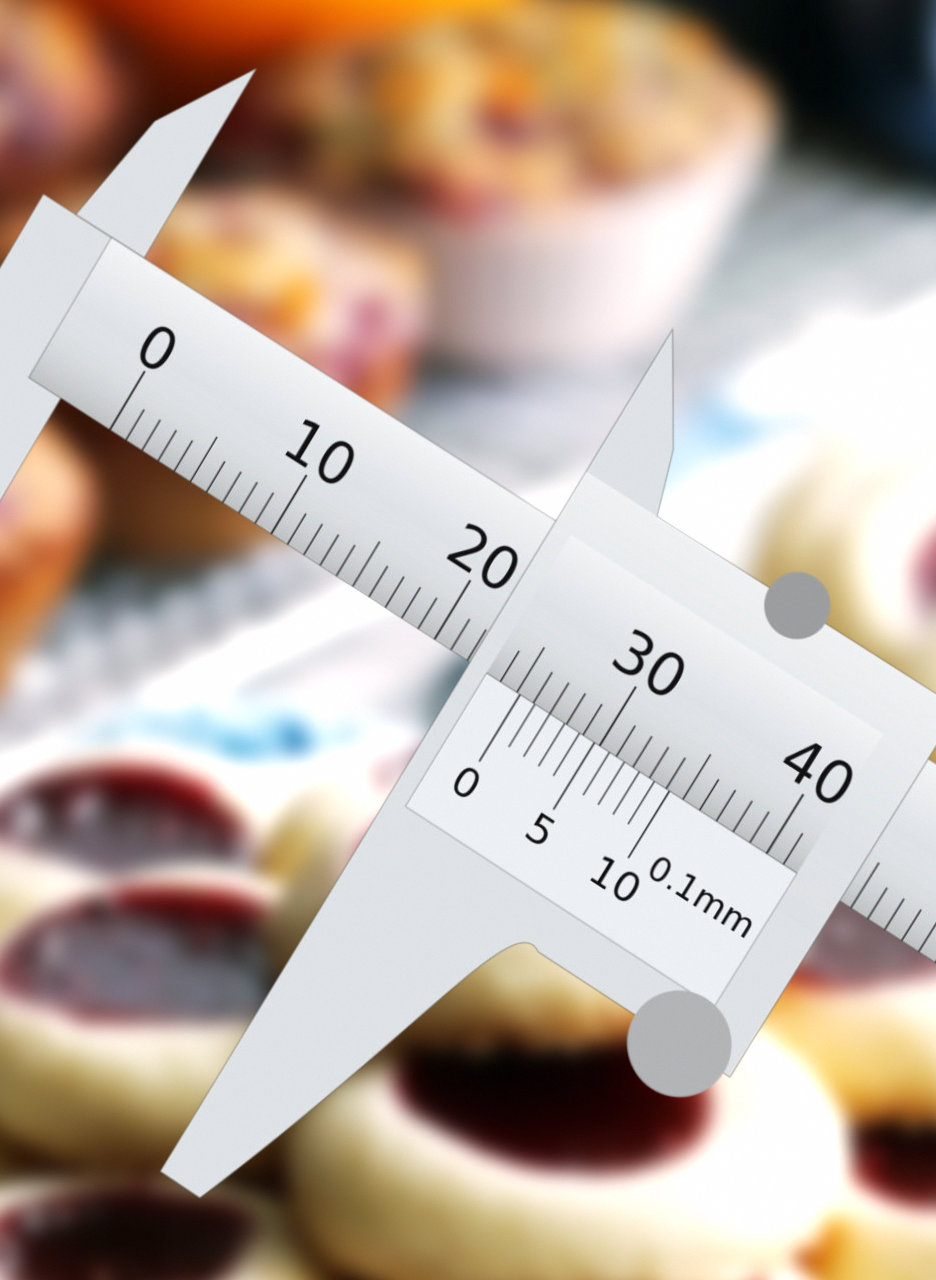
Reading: 25.2 mm
